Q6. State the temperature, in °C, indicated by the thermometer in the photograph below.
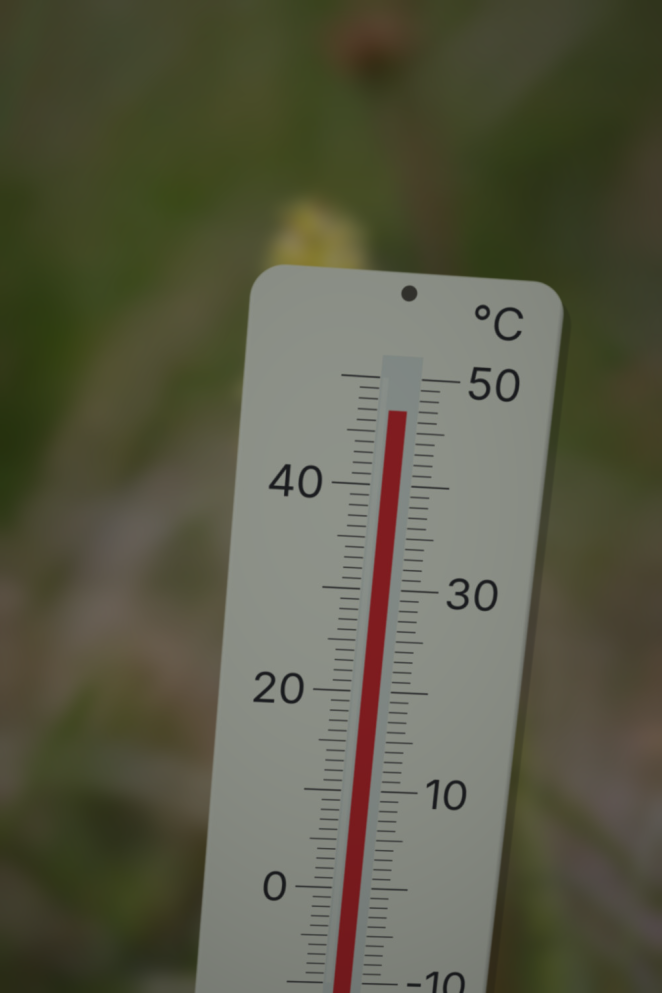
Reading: 47 °C
